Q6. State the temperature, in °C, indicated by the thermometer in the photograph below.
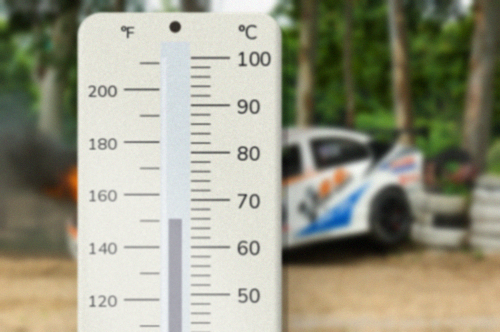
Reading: 66 °C
